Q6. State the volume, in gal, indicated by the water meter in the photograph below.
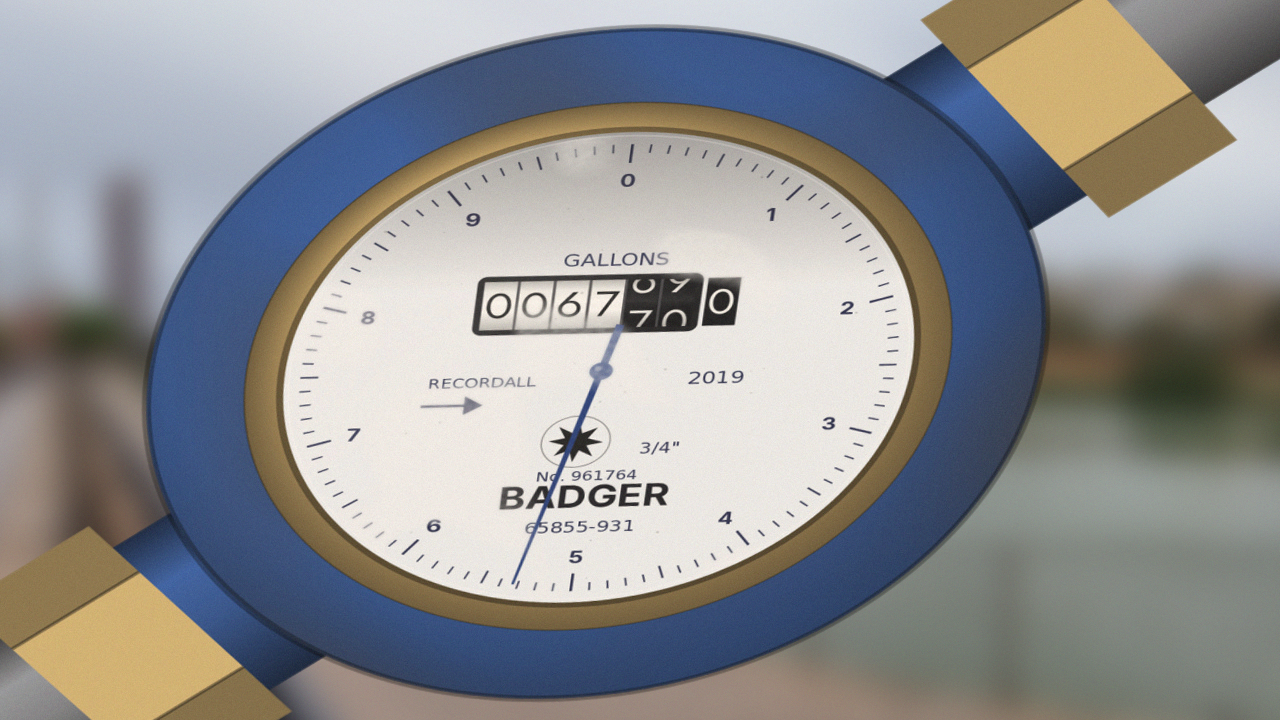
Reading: 67695.3 gal
